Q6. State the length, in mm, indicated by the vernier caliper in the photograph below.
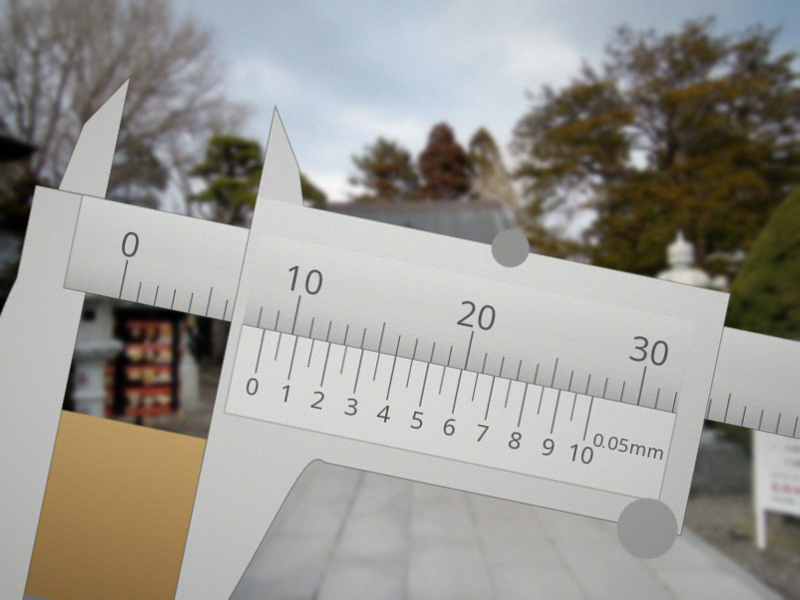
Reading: 8.4 mm
